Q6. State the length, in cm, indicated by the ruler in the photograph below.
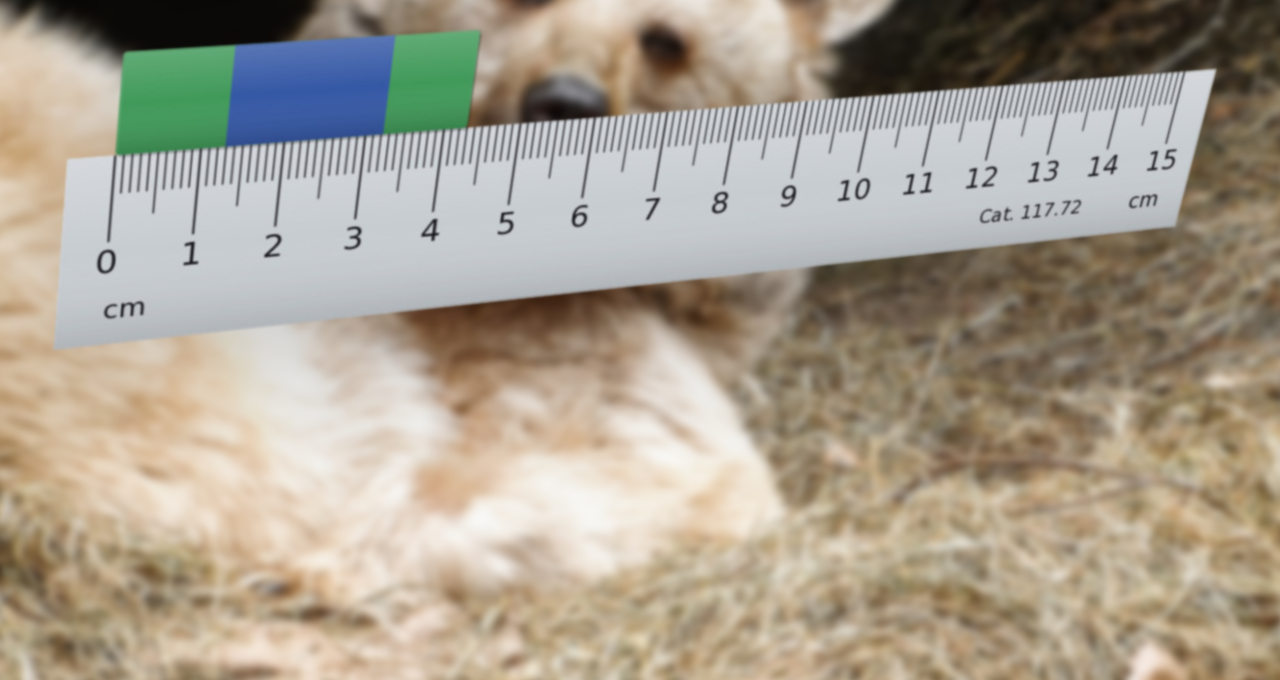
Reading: 4.3 cm
